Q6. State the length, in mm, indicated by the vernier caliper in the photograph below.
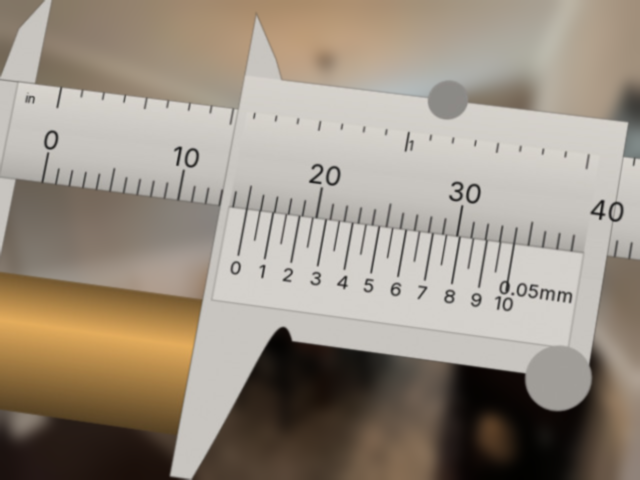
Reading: 15.0 mm
